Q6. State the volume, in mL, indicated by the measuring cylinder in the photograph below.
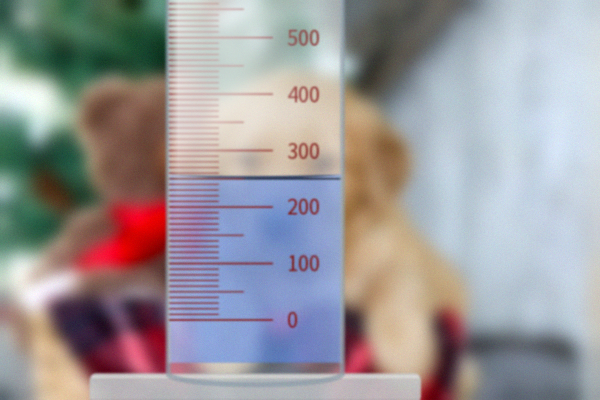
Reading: 250 mL
